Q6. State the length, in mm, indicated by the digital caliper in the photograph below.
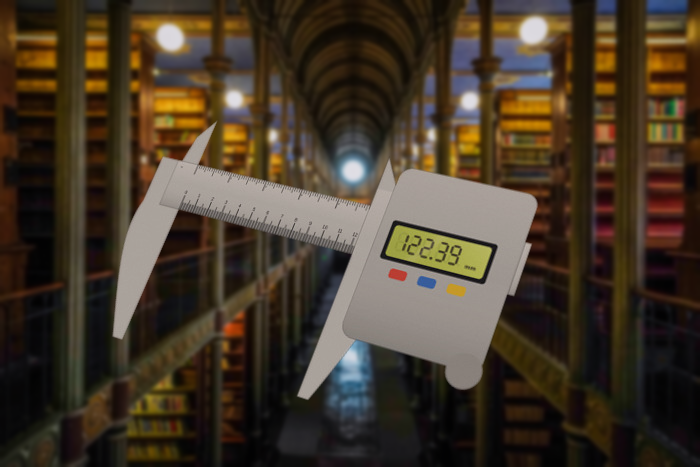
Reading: 122.39 mm
